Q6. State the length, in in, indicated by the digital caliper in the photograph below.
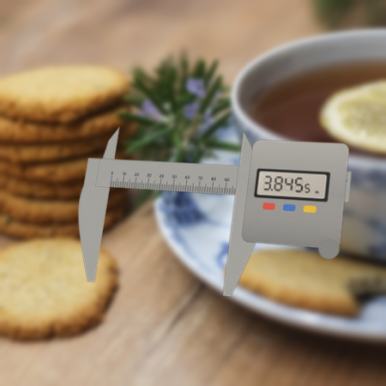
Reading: 3.8455 in
